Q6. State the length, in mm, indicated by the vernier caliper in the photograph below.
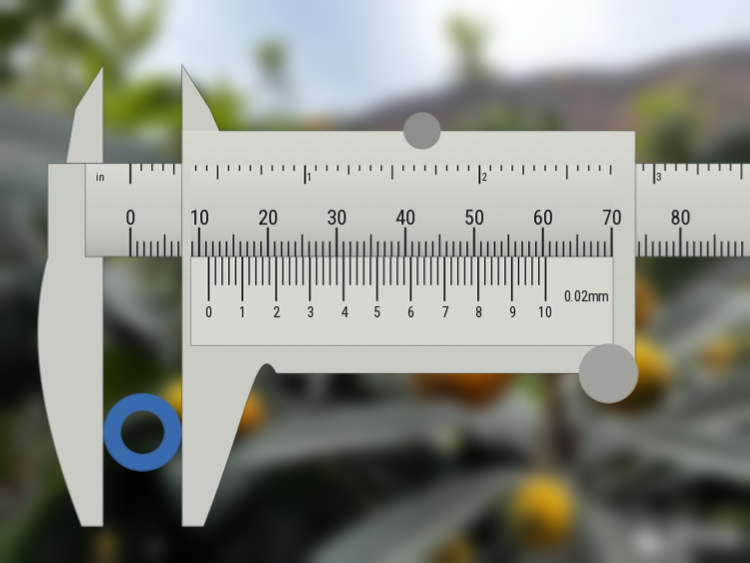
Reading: 11.4 mm
